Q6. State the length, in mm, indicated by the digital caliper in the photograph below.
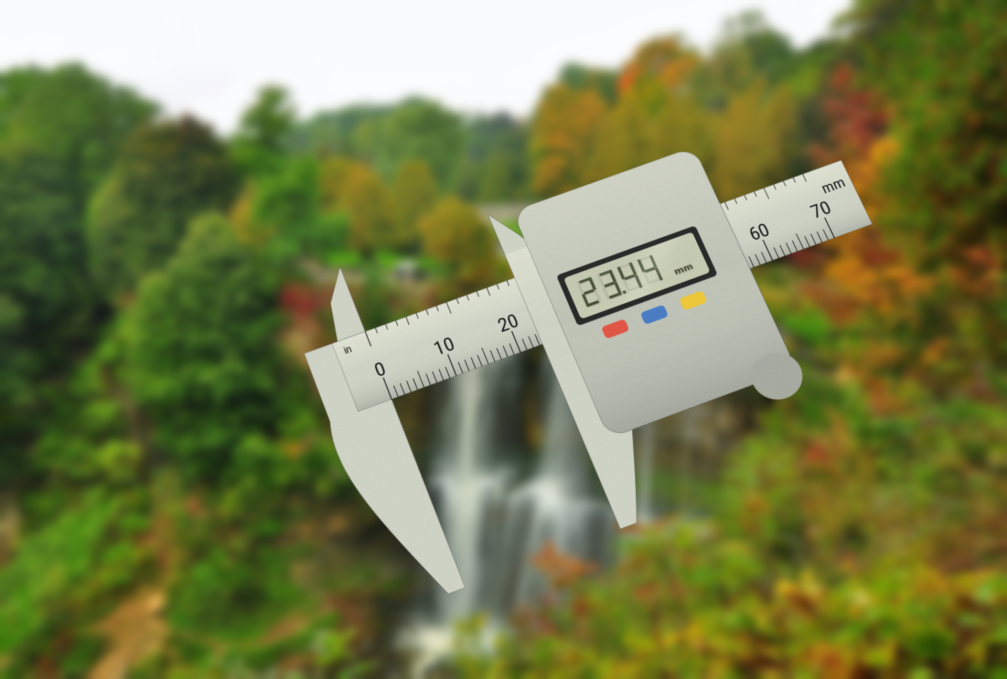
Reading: 23.44 mm
